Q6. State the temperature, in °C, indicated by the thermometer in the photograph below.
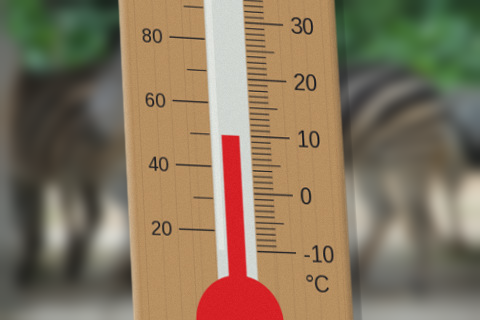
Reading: 10 °C
